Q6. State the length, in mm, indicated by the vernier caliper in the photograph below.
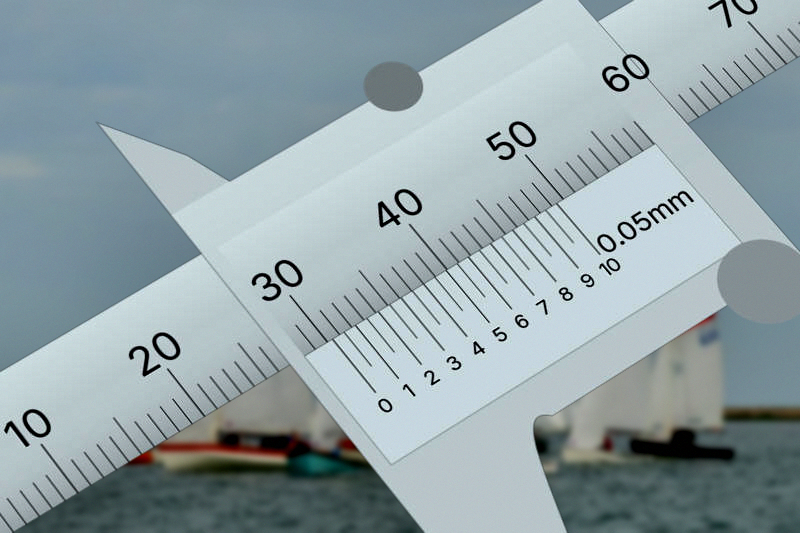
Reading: 30.4 mm
